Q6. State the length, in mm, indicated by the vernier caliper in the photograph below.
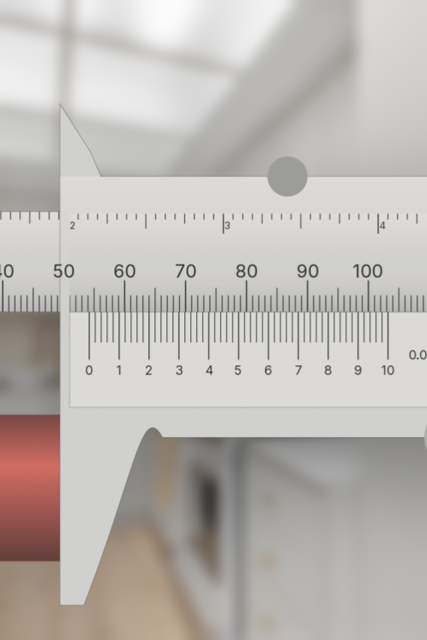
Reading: 54.2 mm
